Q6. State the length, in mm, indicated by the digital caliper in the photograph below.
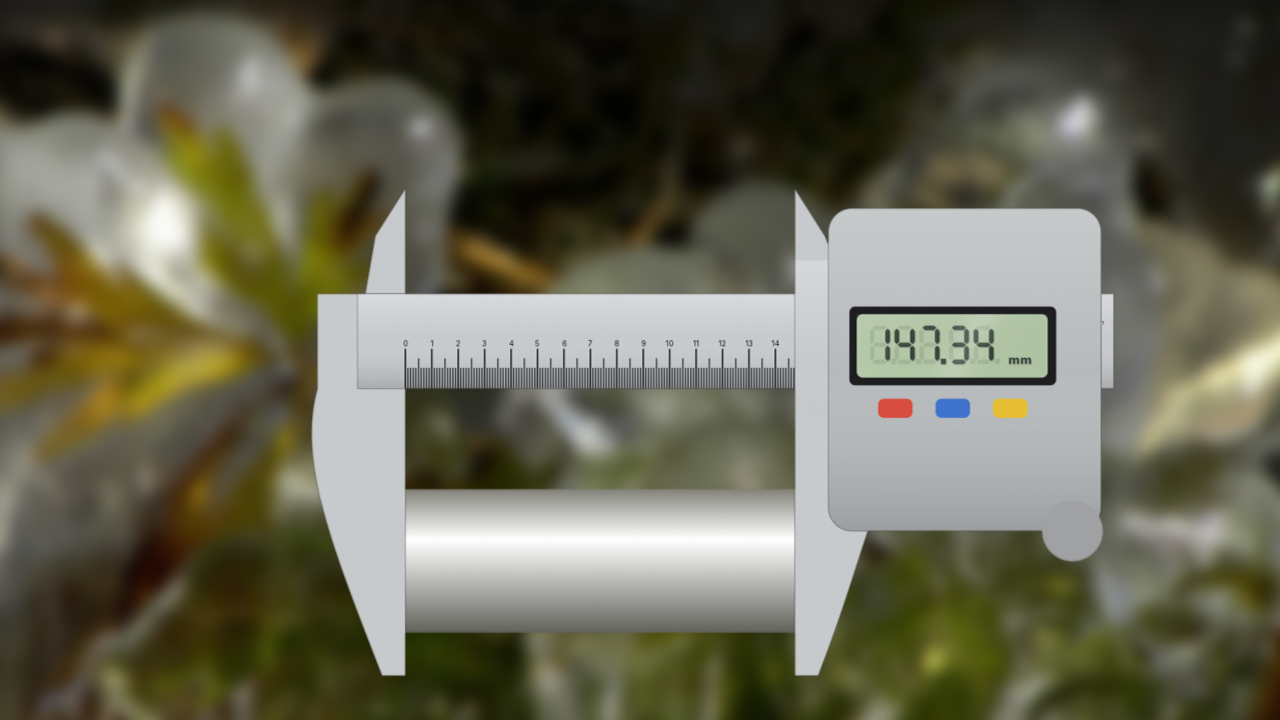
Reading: 147.34 mm
